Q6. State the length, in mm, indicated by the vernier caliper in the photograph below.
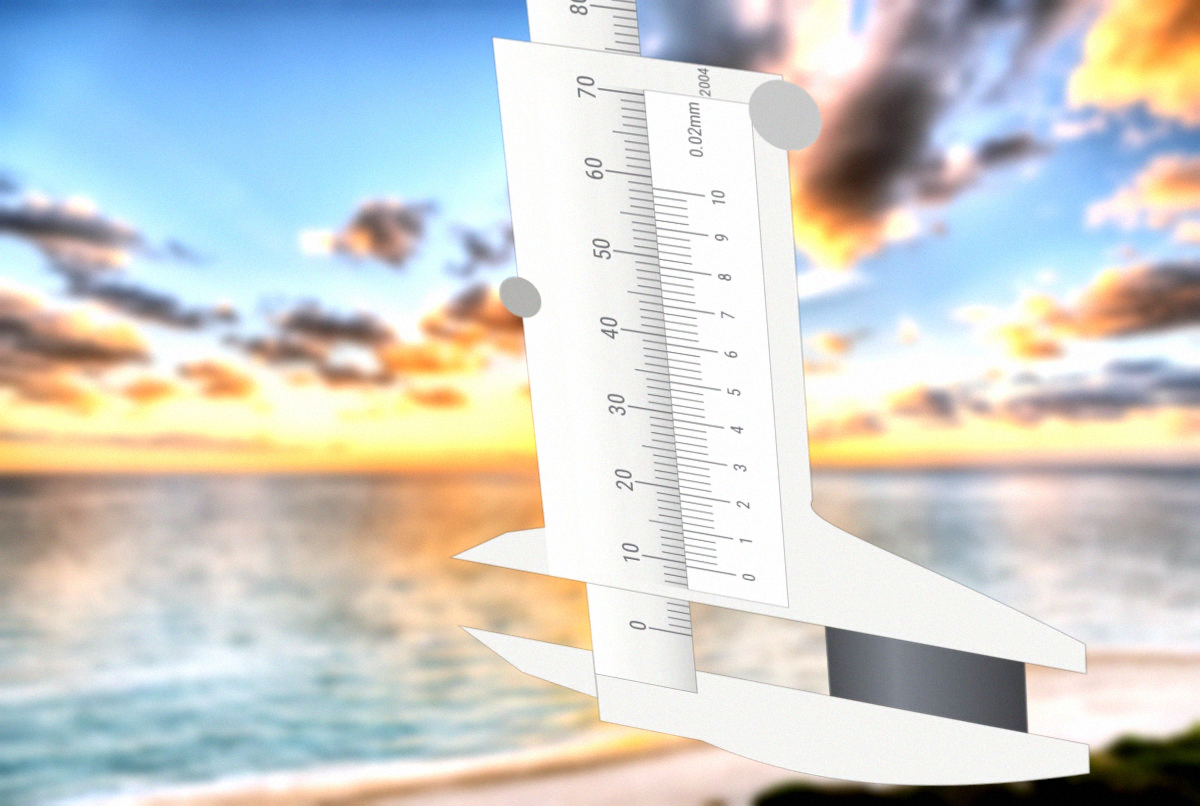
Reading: 9.6 mm
